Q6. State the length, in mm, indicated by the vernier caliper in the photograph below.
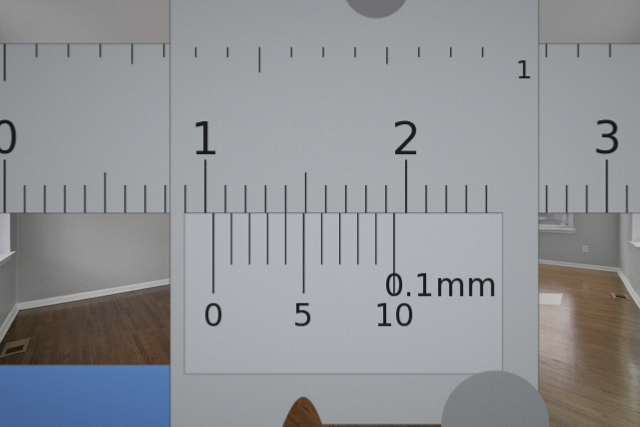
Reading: 10.4 mm
